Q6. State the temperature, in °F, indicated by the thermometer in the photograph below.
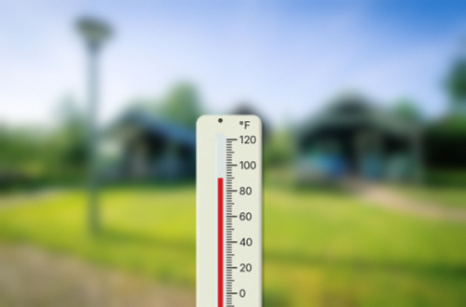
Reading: 90 °F
